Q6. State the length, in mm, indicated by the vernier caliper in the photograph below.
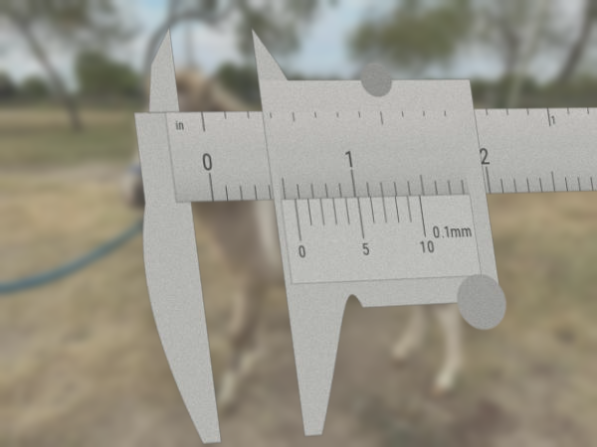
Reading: 5.7 mm
